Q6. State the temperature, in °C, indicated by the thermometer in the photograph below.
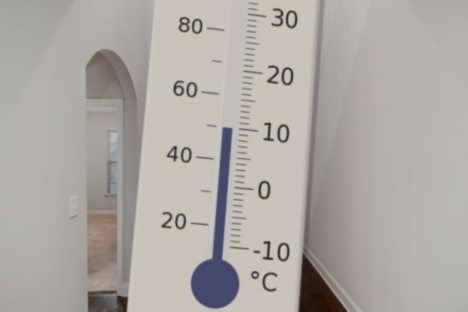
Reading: 10 °C
